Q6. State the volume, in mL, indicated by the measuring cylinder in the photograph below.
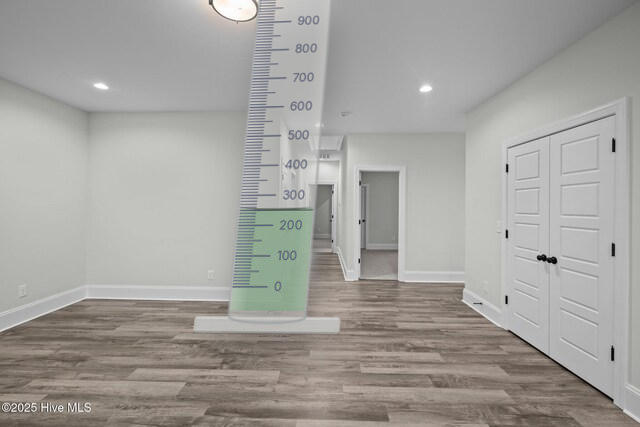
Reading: 250 mL
